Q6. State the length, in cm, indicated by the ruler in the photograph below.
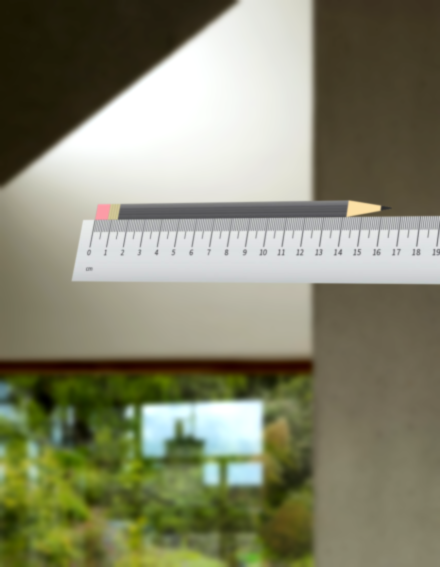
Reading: 16.5 cm
